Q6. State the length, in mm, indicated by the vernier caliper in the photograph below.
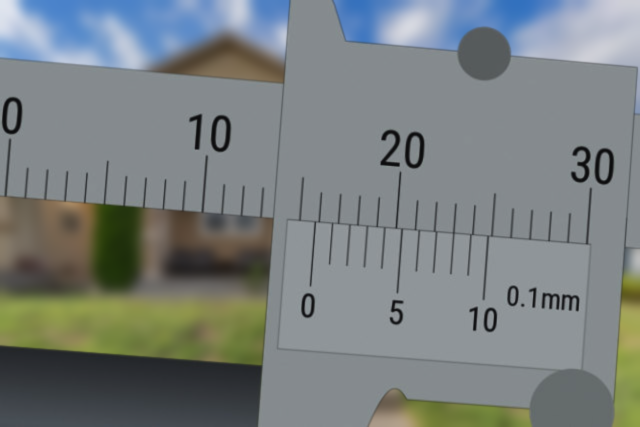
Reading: 15.8 mm
